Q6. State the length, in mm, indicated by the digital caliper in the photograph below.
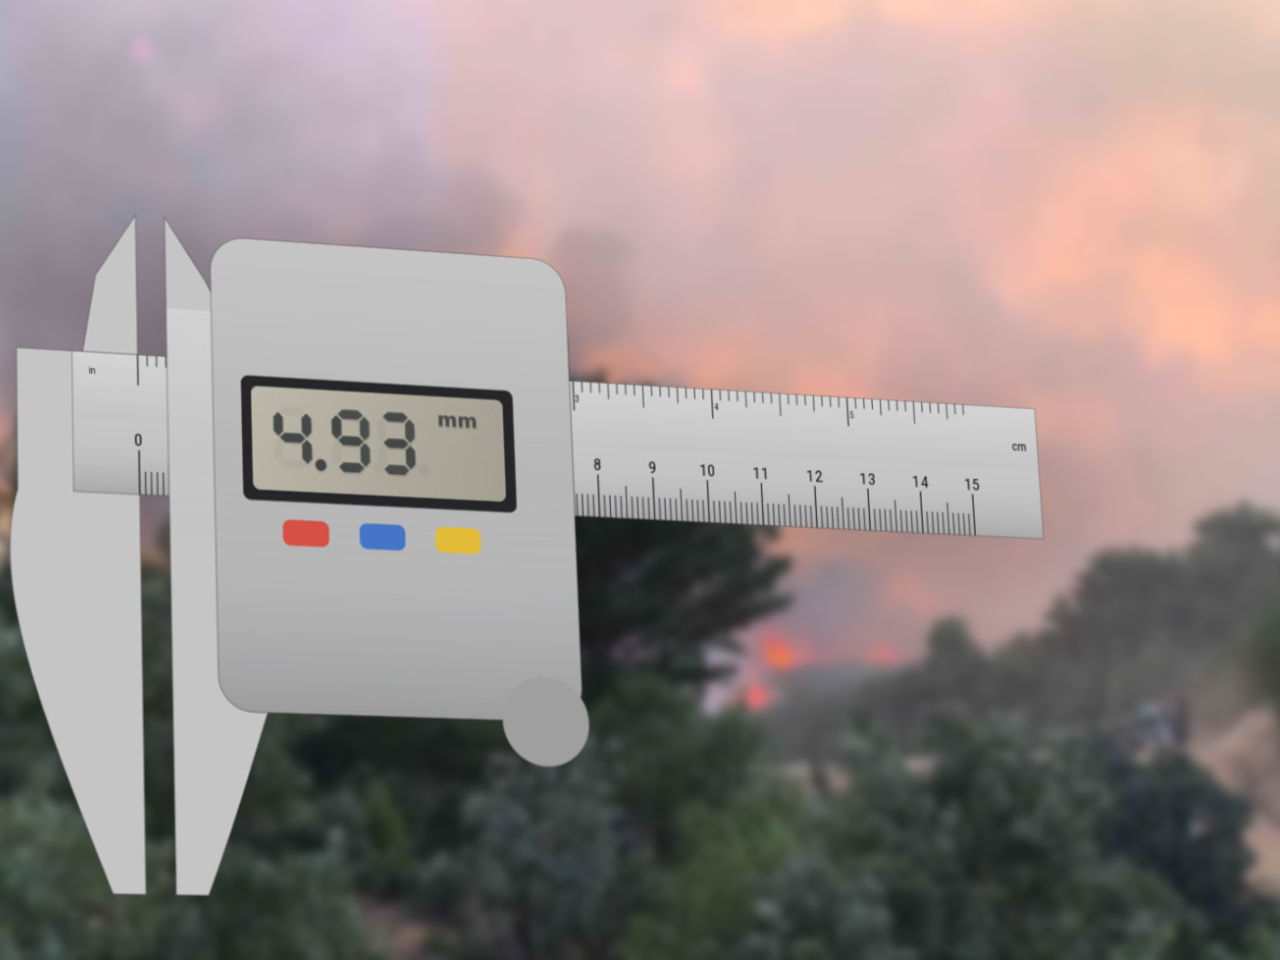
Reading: 4.93 mm
